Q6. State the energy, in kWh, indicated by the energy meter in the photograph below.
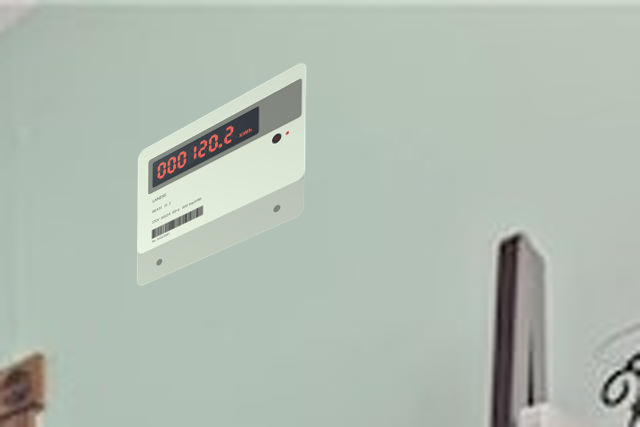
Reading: 120.2 kWh
